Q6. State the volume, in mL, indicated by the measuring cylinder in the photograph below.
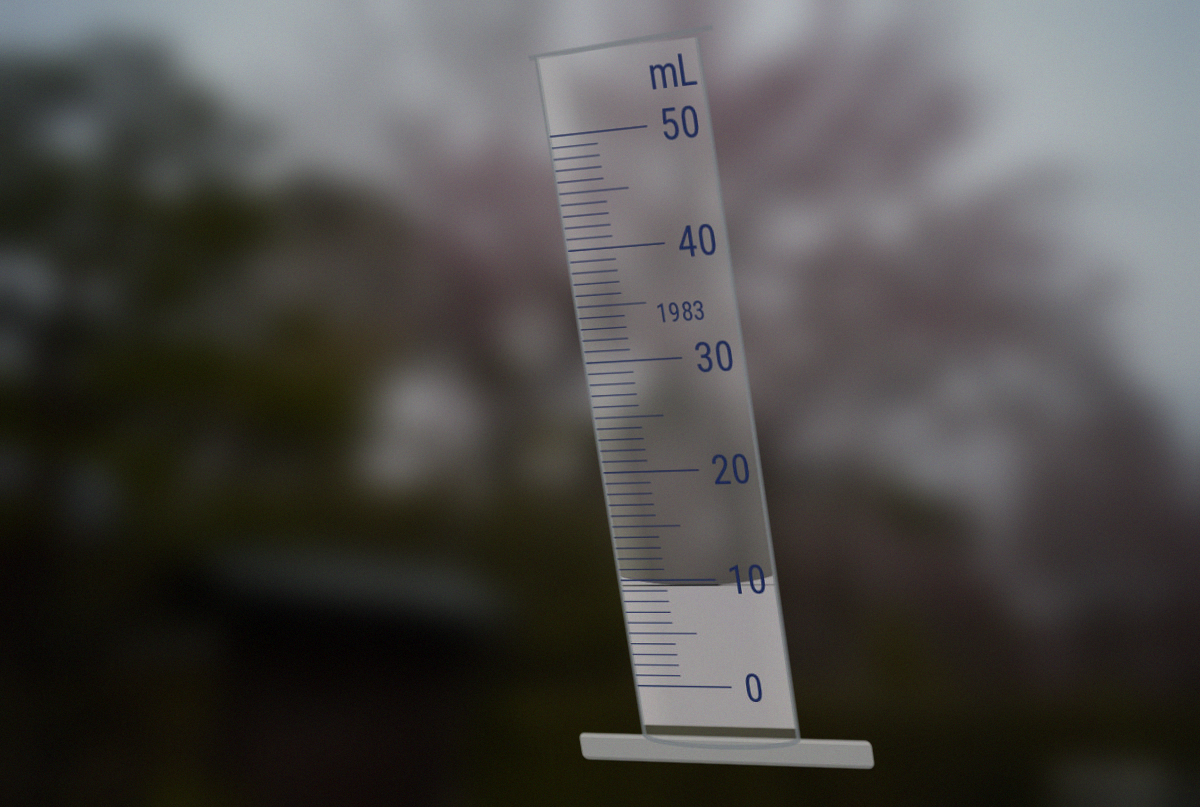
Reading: 9.5 mL
